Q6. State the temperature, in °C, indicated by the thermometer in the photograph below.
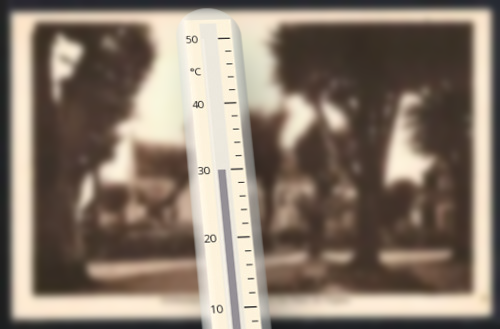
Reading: 30 °C
